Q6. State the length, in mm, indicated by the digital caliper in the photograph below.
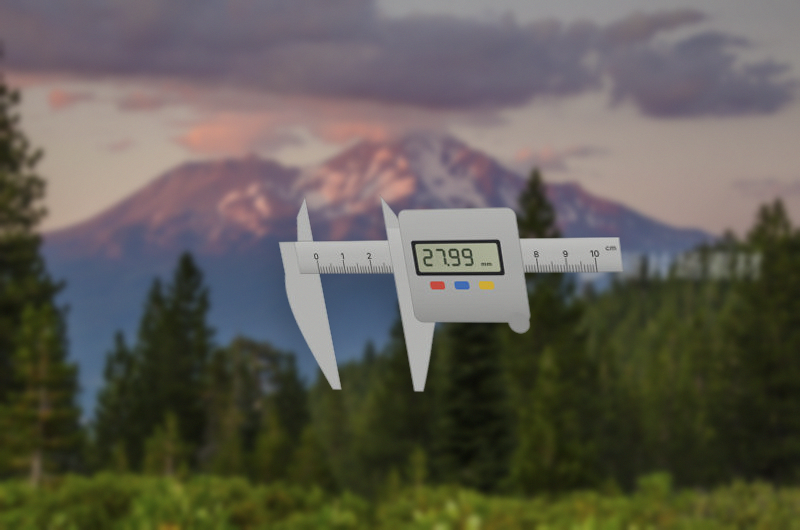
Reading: 27.99 mm
